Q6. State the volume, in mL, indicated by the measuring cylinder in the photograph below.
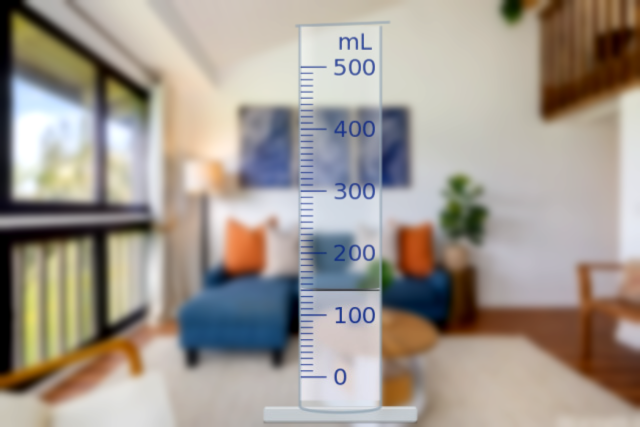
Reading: 140 mL
